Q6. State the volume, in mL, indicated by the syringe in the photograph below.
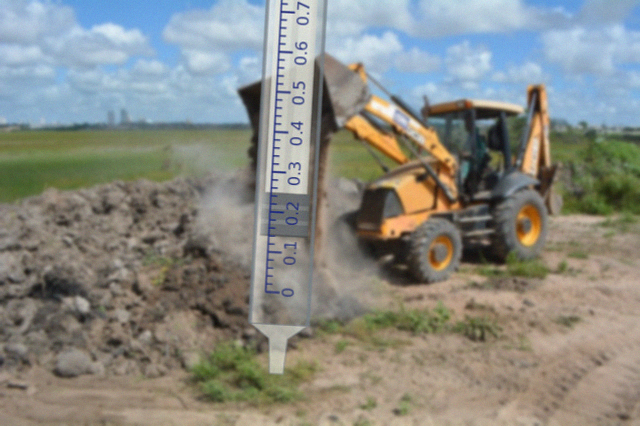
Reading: 0.14 mL
